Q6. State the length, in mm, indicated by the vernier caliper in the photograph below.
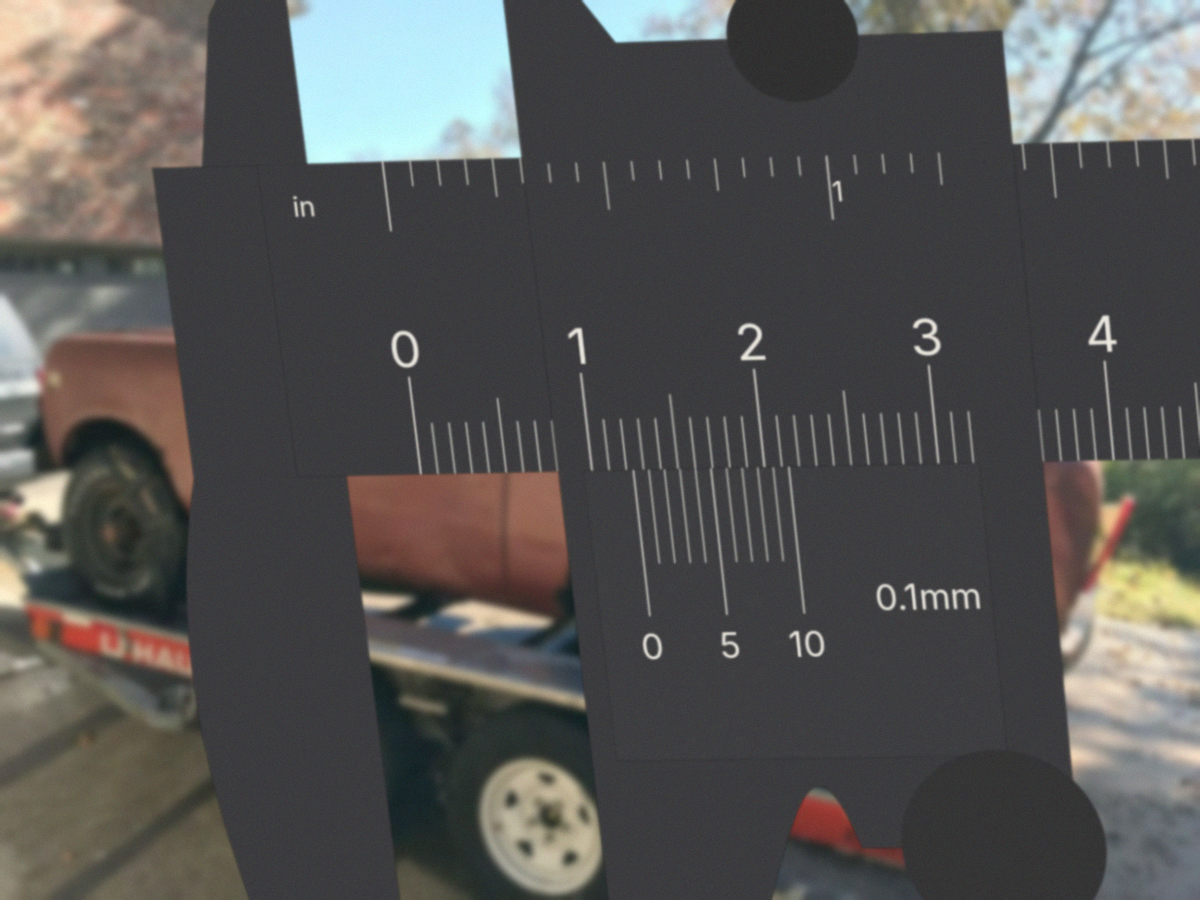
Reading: 12.4 mm
